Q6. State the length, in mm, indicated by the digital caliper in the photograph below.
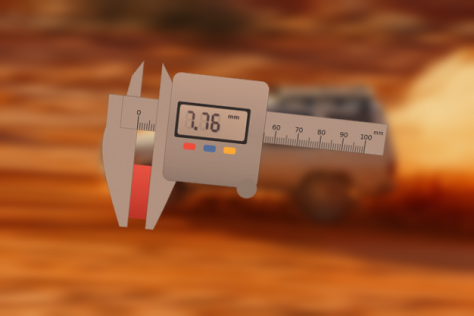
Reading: 7.76 mm
